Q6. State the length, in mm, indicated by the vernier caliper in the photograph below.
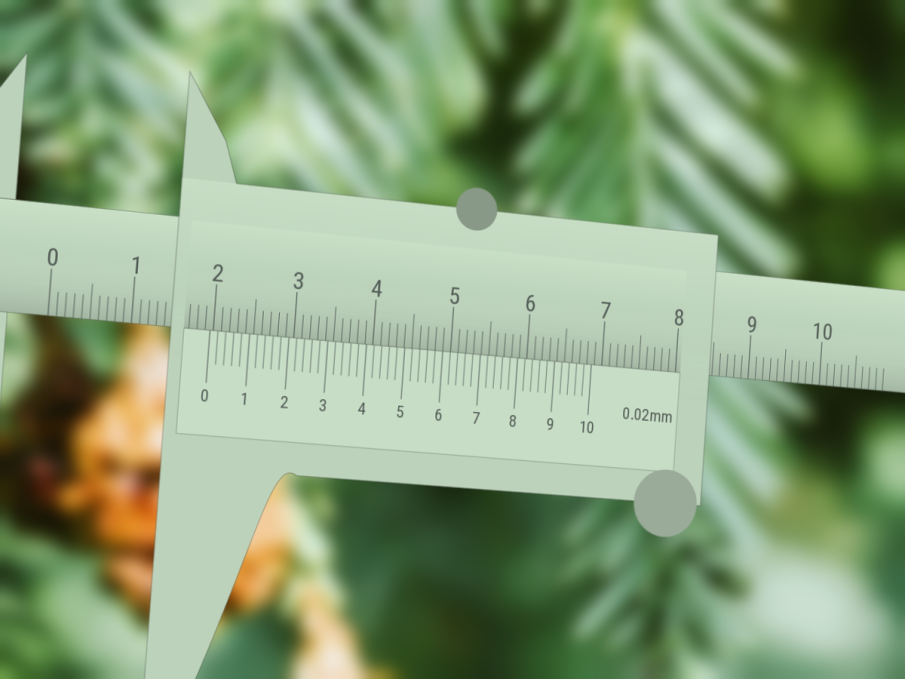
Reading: 19.6 mm
